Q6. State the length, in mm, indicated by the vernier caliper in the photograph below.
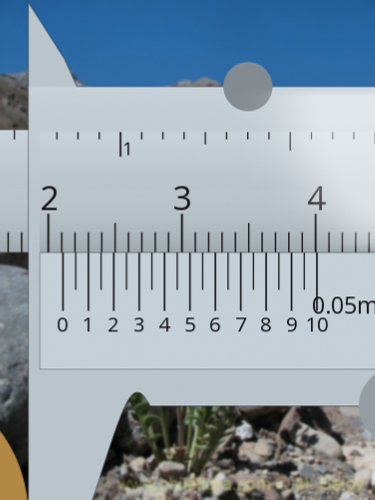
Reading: 21.1 mm
